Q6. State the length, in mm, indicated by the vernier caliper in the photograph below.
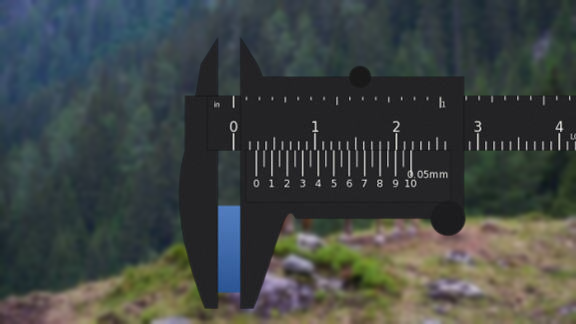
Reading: 2.8 mm
